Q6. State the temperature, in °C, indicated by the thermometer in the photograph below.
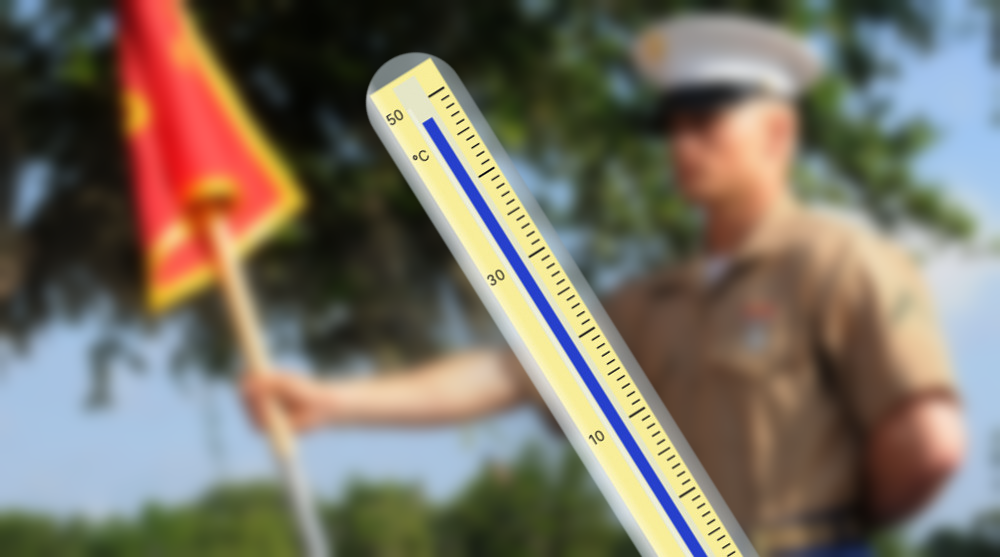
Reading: 48 °C
